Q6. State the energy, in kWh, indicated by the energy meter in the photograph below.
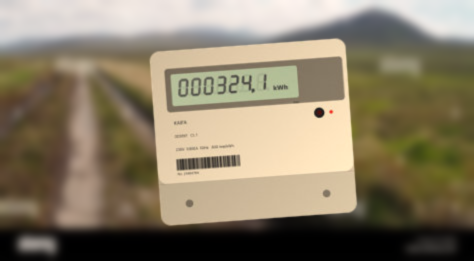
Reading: 324.1 kWh
